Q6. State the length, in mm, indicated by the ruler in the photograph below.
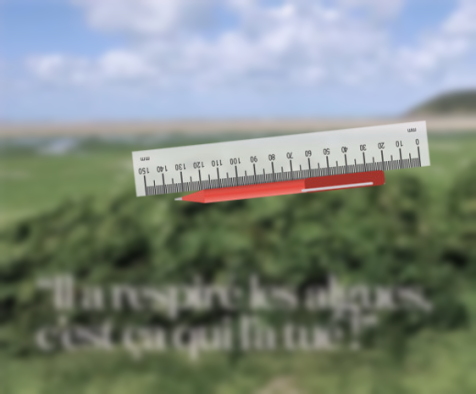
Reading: 115 mm
